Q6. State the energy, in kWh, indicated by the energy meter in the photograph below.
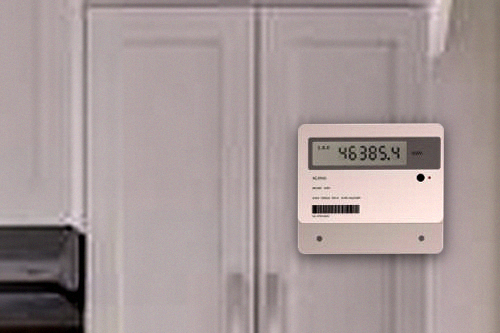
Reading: 46385.4 kWh
